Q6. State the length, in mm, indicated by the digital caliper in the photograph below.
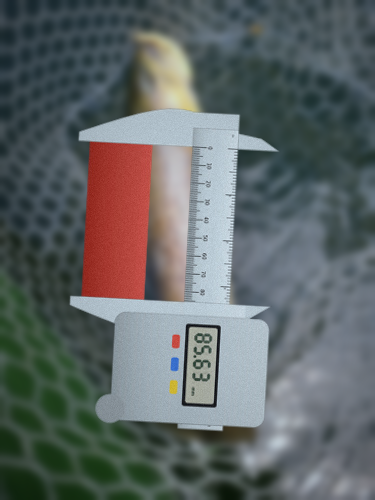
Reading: 85.63 mm
